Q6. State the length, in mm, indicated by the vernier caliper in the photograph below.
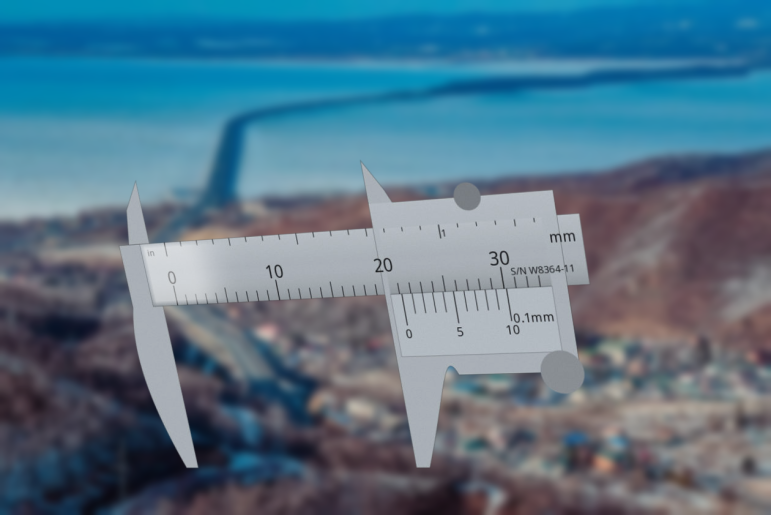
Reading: 21.2 mm
